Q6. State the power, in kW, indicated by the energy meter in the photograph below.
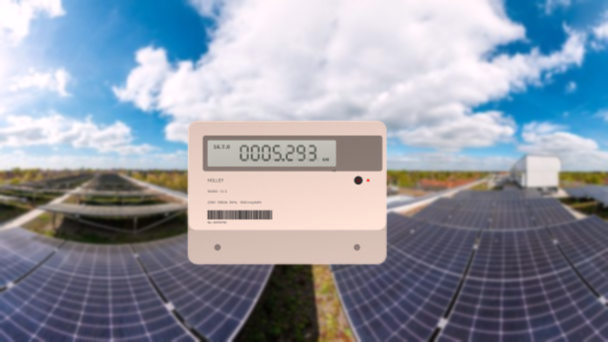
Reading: 5.293 kW
